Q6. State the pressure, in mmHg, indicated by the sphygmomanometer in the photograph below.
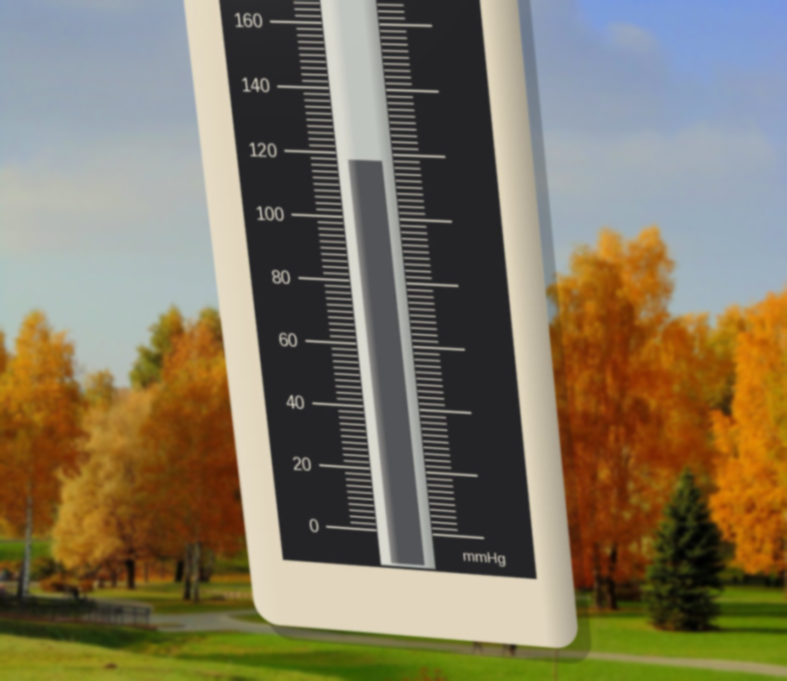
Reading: 118 mmHg
